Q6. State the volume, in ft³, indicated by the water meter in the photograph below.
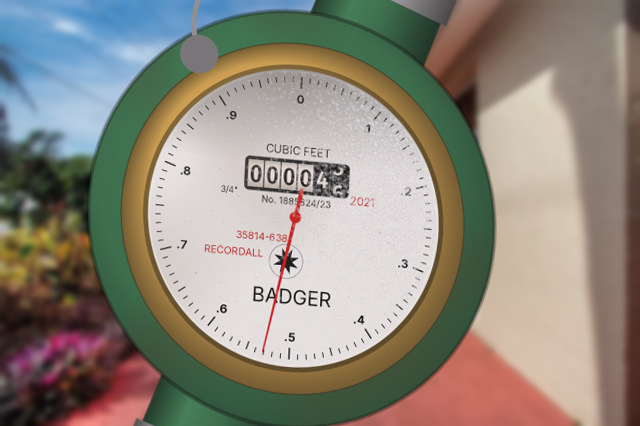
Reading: 45.53 ft³
